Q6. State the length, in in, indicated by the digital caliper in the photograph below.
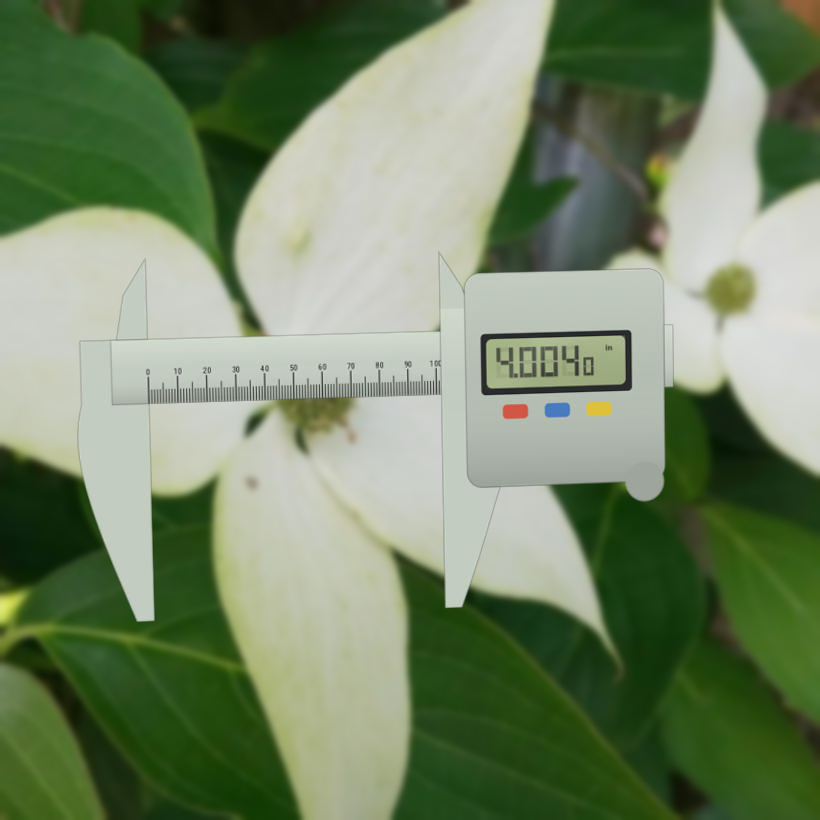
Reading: 4.0040 in
